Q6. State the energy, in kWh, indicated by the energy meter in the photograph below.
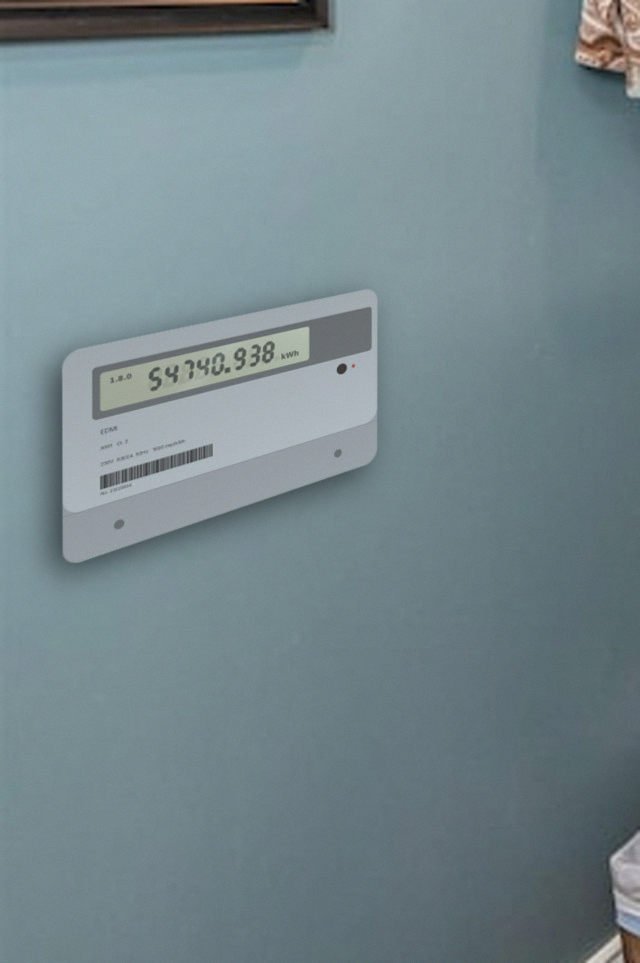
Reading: 54740.938 kWh
